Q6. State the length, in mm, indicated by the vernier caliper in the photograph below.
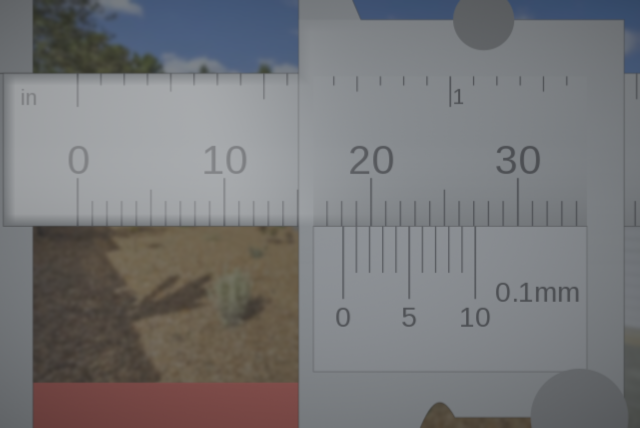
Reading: 18.1 mm
